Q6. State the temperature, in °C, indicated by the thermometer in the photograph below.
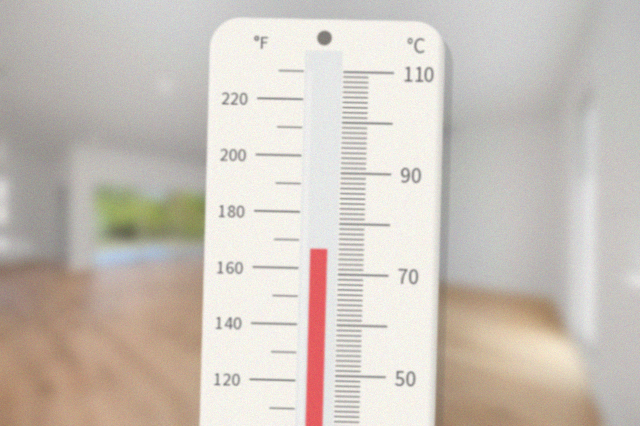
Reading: 75 °C
